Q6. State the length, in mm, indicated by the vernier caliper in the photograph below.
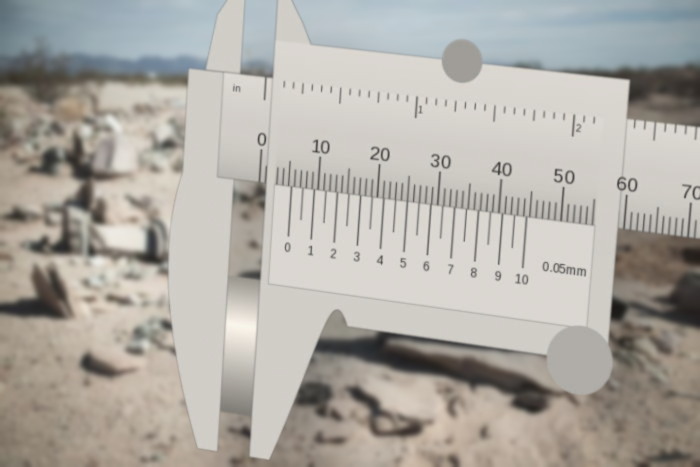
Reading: 5.5 mm
